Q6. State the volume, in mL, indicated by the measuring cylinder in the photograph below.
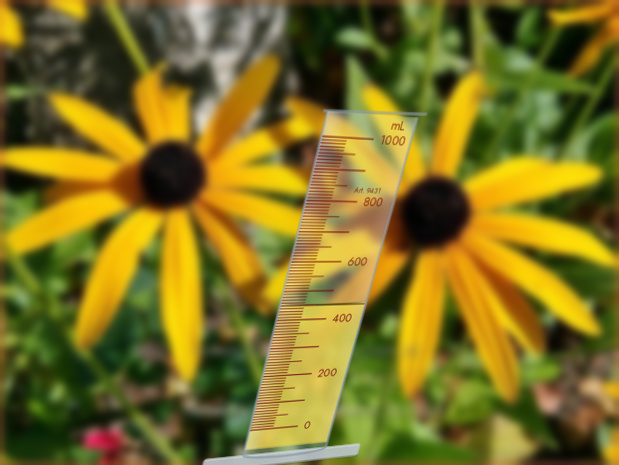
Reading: 450 mL
